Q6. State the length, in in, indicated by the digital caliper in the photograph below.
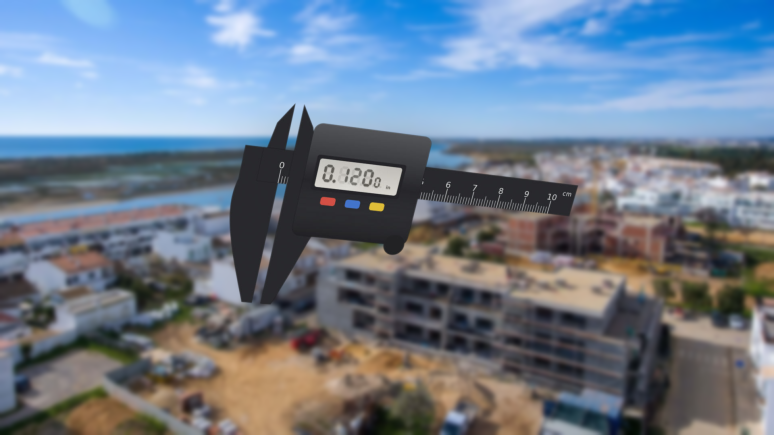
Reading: 0.1200 in
